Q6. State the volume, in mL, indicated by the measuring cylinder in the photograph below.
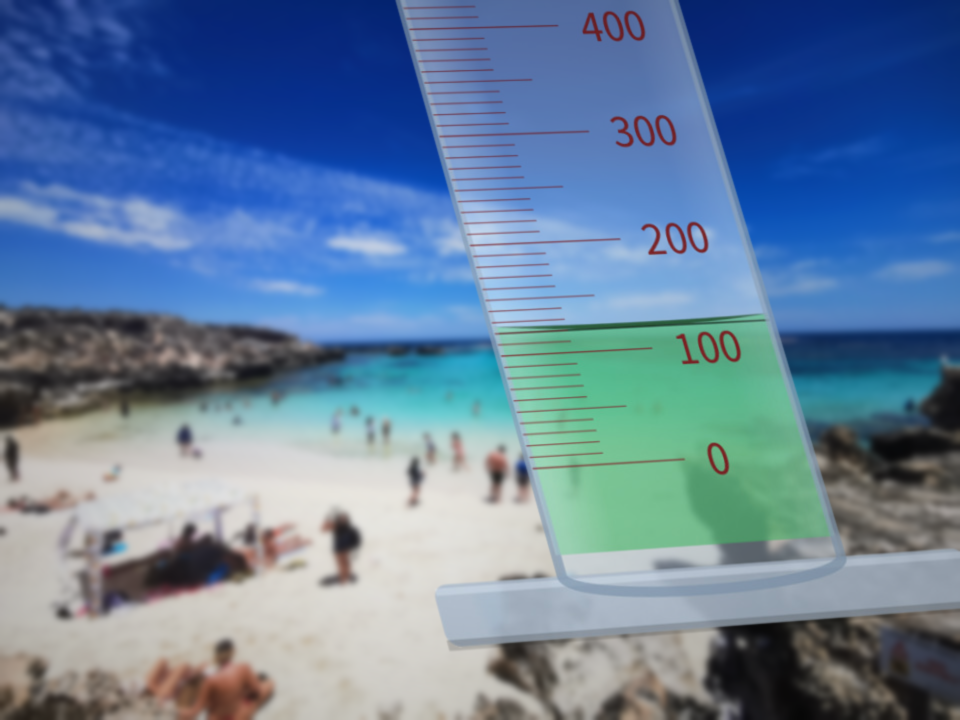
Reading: 120 mL
